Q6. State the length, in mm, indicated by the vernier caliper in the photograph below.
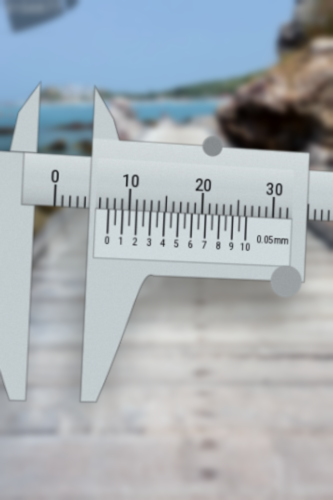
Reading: 7.2 mm
